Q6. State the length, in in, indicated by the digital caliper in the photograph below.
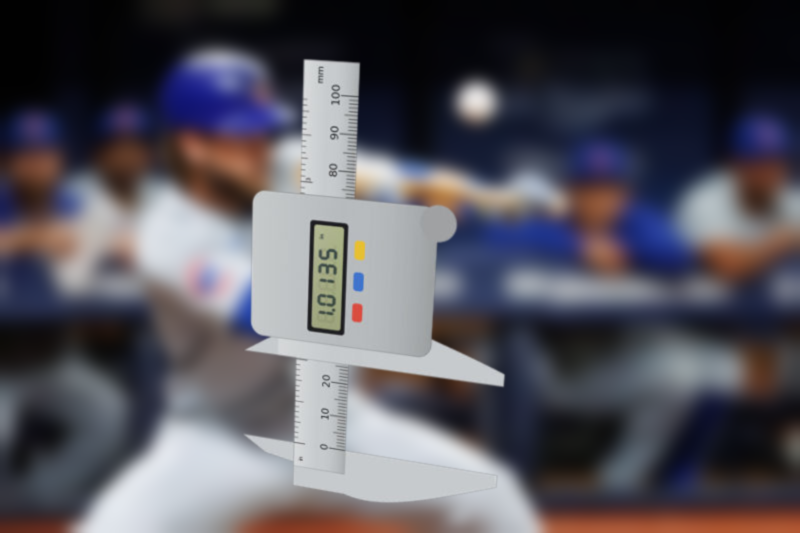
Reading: 1.0135 in
